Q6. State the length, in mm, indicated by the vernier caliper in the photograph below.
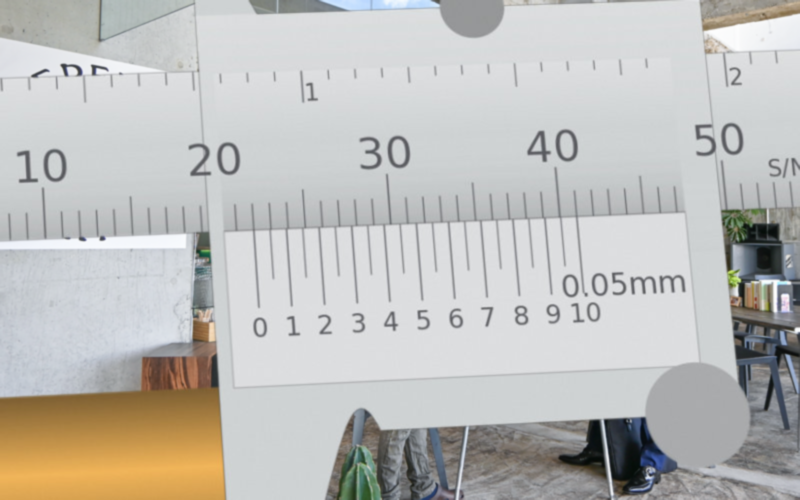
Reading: 22.0 mm
